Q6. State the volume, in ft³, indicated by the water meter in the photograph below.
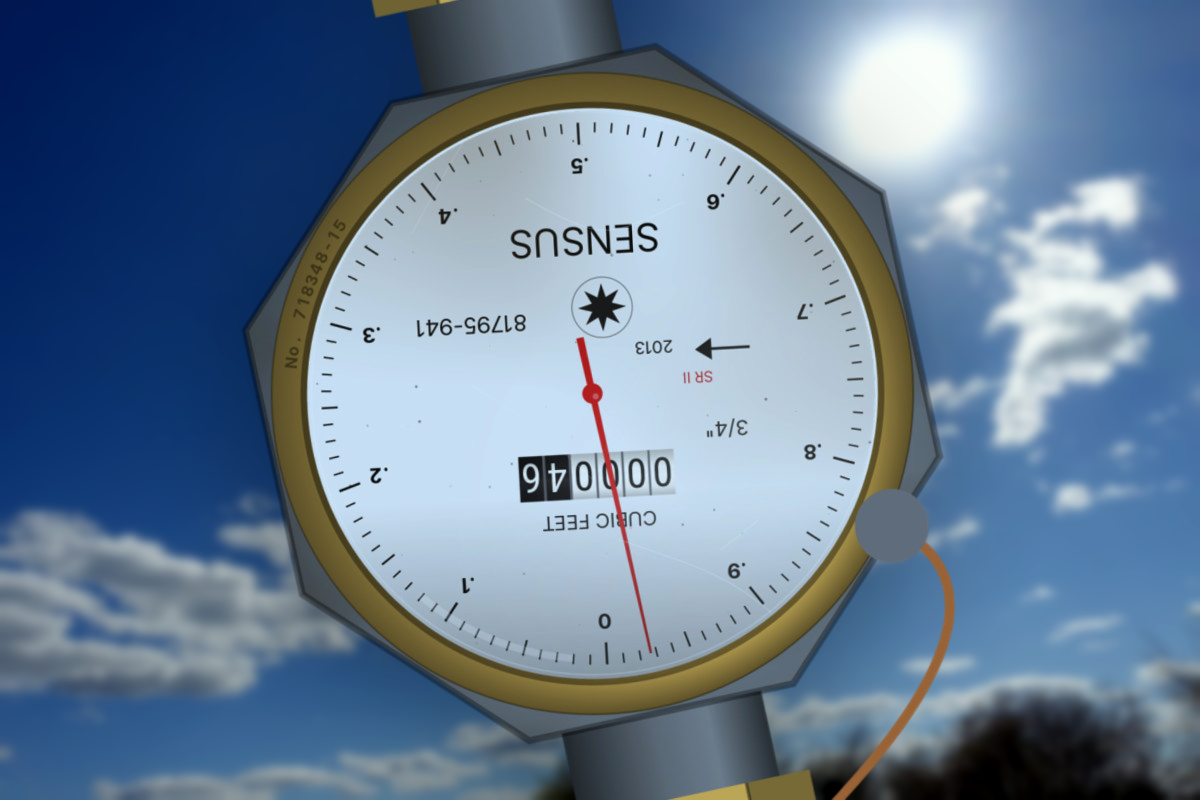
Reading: 45.97 ft³
